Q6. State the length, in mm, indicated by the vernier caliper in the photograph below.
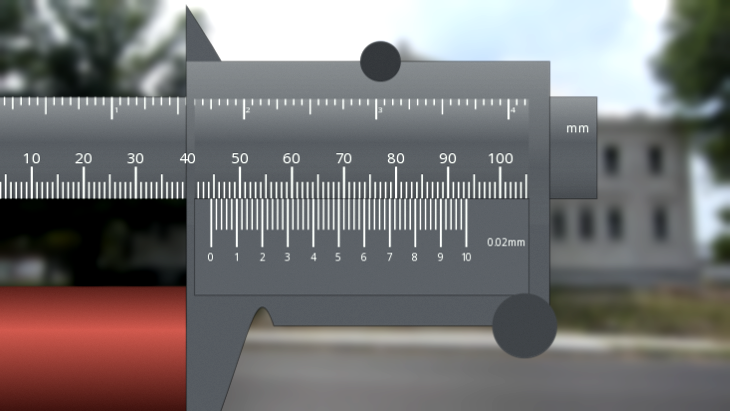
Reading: 44.5 mm
